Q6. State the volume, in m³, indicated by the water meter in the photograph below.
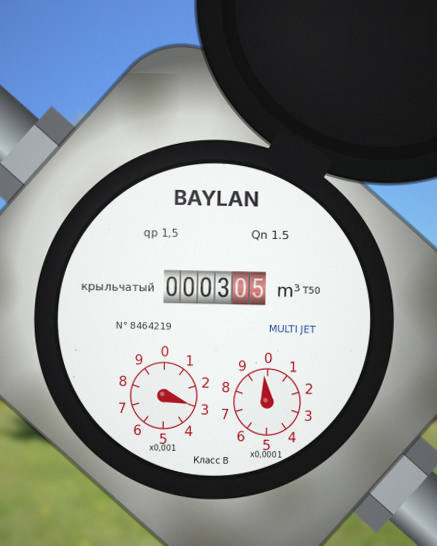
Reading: 3.0529 m³
